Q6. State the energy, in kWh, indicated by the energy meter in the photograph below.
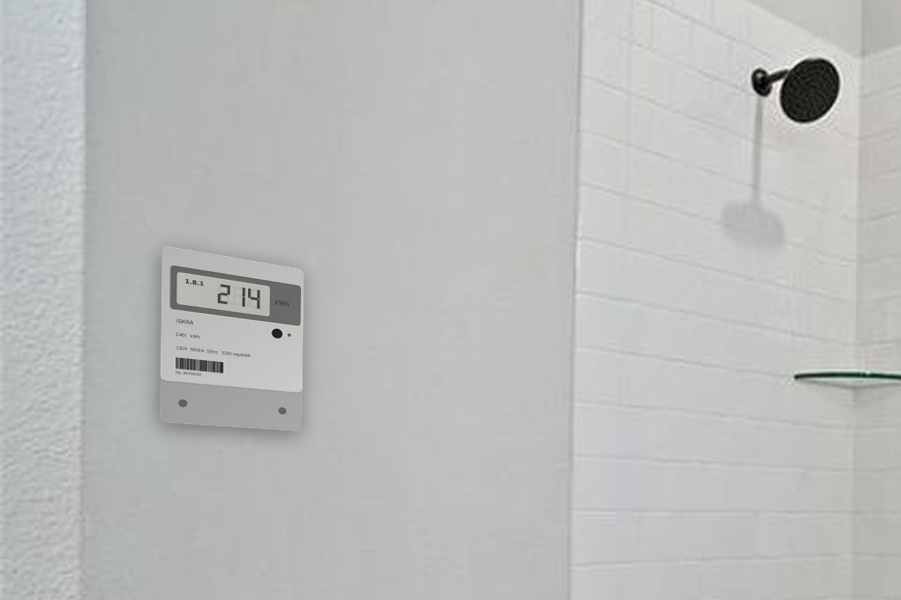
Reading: 214 kWh
